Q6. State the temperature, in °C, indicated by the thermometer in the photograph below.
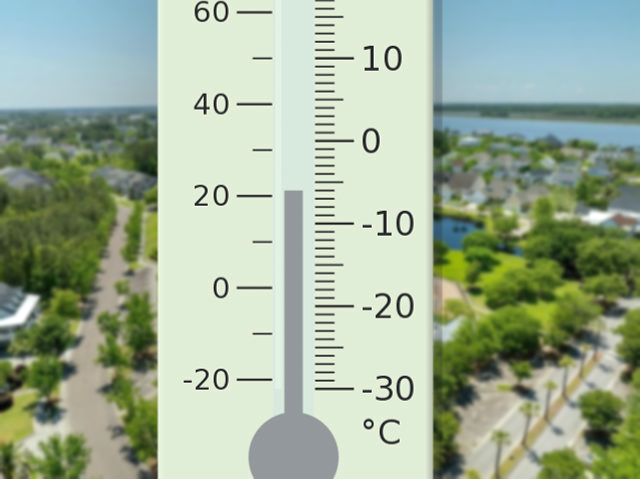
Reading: -6 °C
